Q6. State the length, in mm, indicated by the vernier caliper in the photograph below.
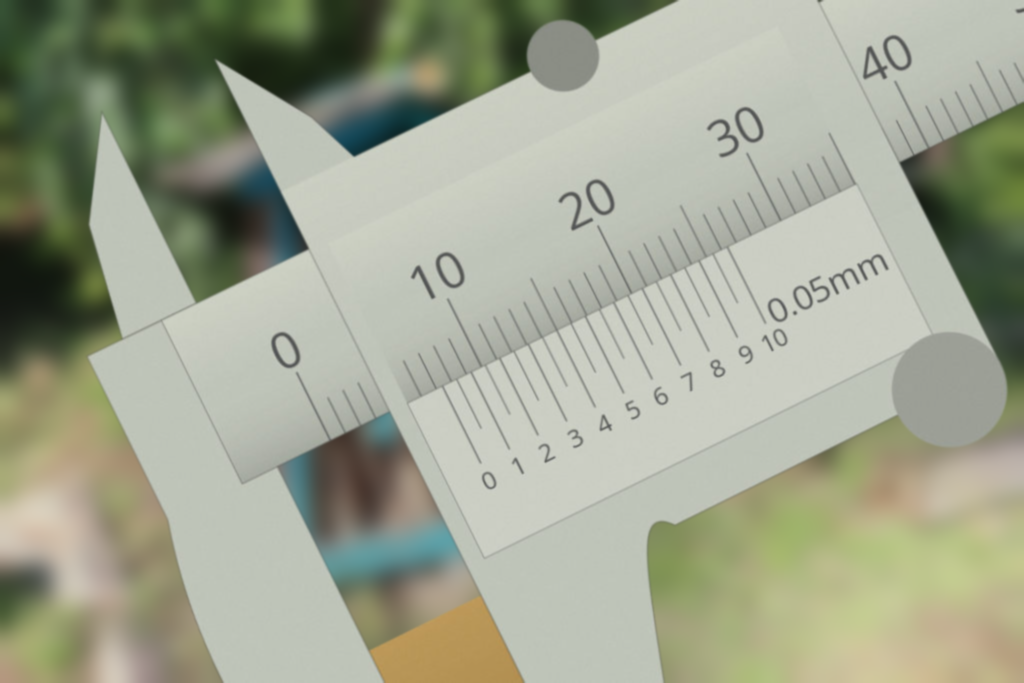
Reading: 7.4 mm
